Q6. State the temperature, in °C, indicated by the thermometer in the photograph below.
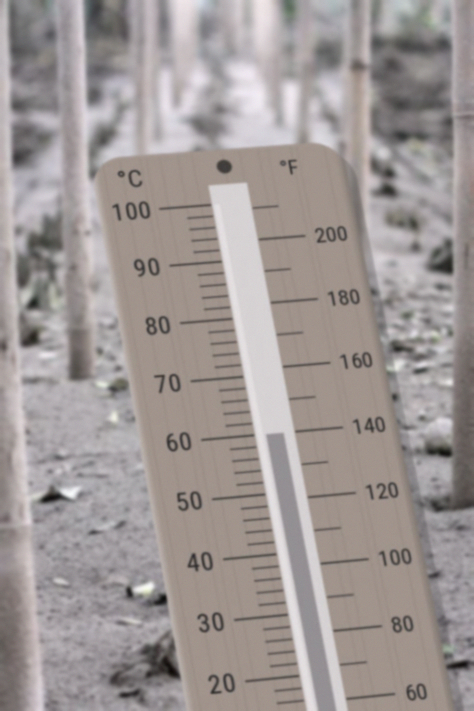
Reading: 60 °C
